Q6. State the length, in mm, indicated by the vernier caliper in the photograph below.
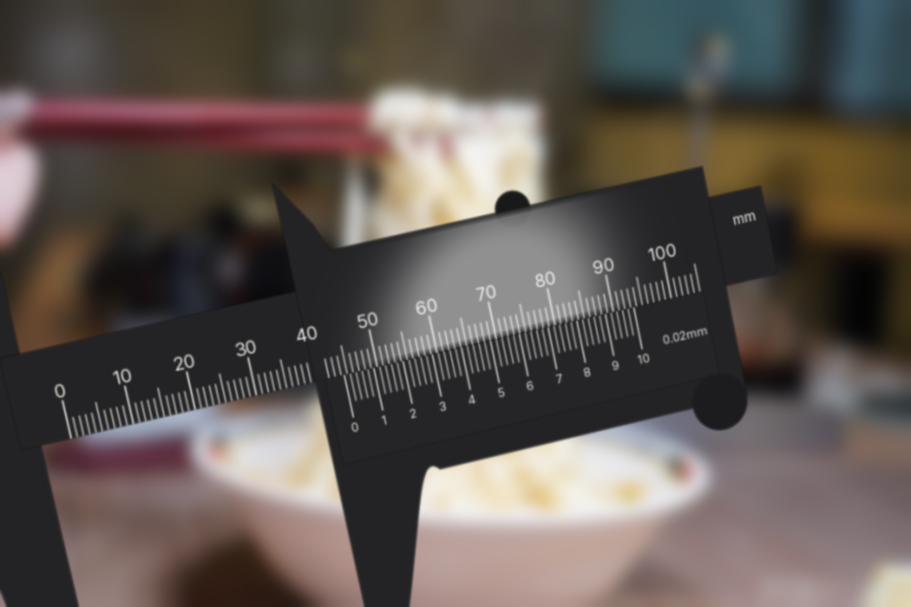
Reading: 44.5 mm
